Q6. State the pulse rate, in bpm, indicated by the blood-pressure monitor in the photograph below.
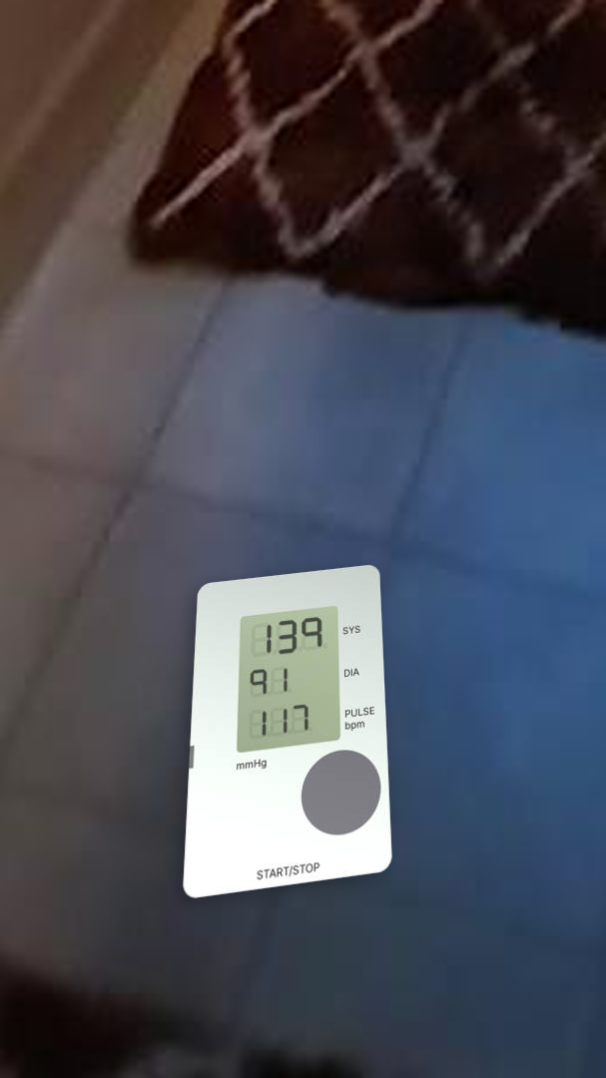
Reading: 117 bpm
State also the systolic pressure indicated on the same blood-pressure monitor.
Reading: 139 mmHg
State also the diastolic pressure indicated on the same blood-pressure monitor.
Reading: 91 mmHg
